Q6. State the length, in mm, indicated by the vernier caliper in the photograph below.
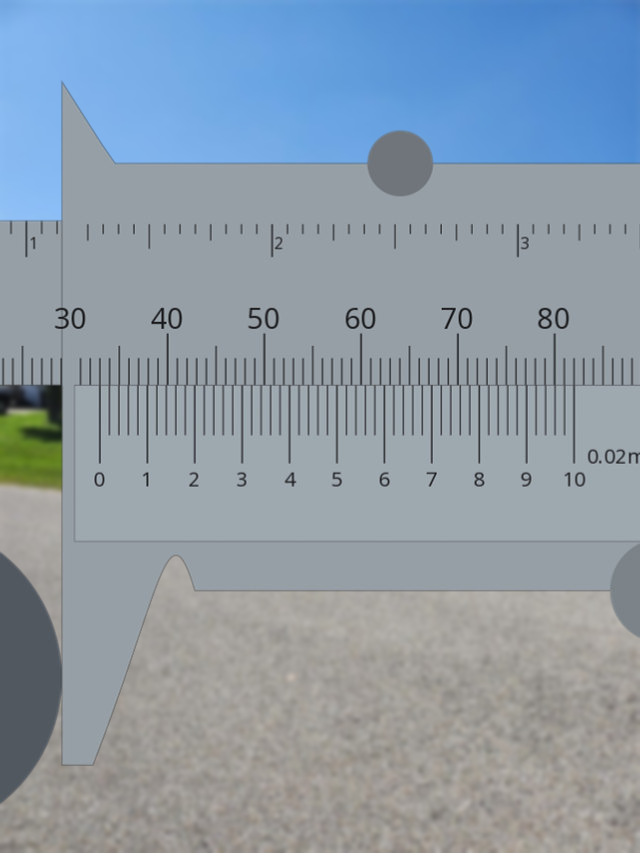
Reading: 33.0 mm
